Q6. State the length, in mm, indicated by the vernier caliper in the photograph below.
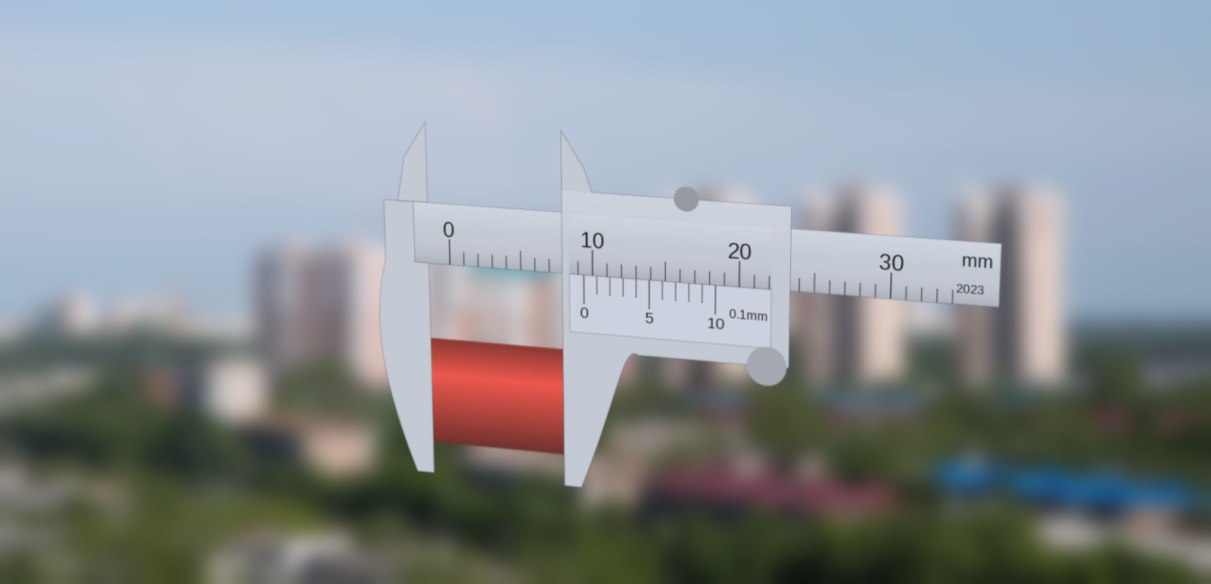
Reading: 9.4 mm
